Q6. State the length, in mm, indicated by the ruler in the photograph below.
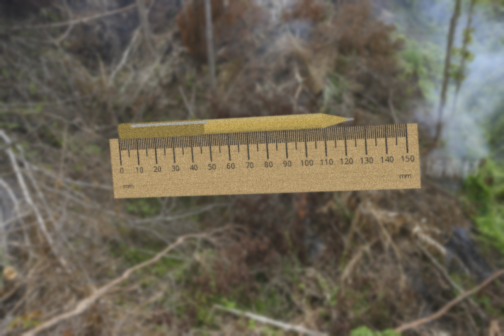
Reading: 125 mm
